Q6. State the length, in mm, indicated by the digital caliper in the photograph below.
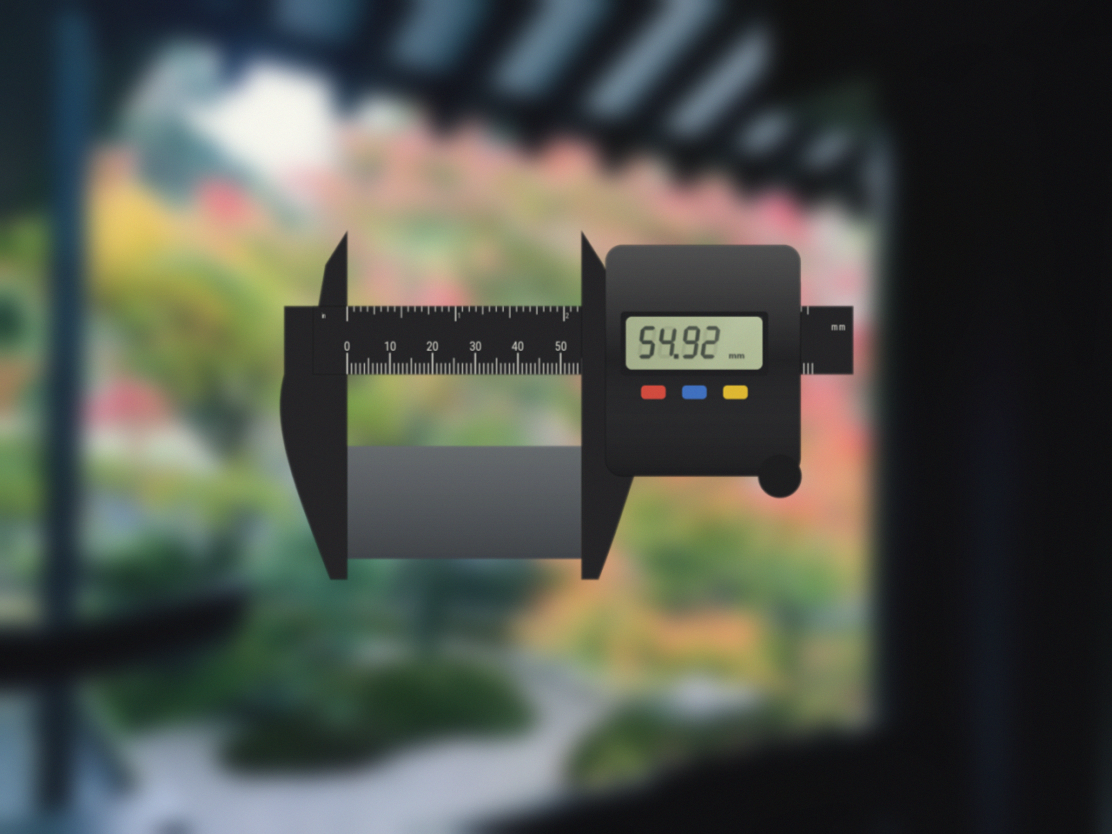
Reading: 54.92 mm
